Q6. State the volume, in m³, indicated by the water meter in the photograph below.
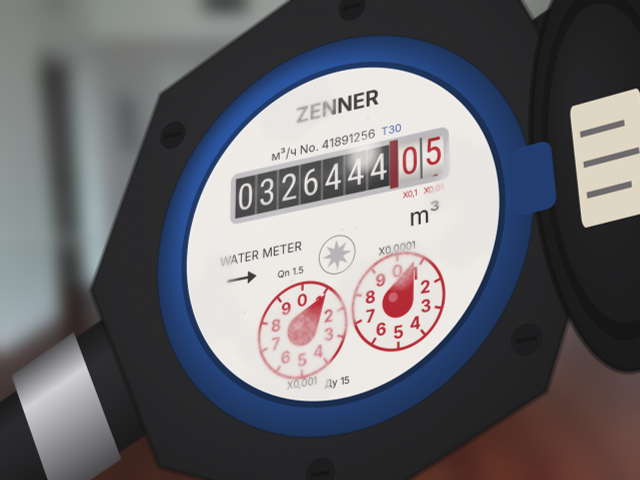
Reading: 326444.0510 m³
